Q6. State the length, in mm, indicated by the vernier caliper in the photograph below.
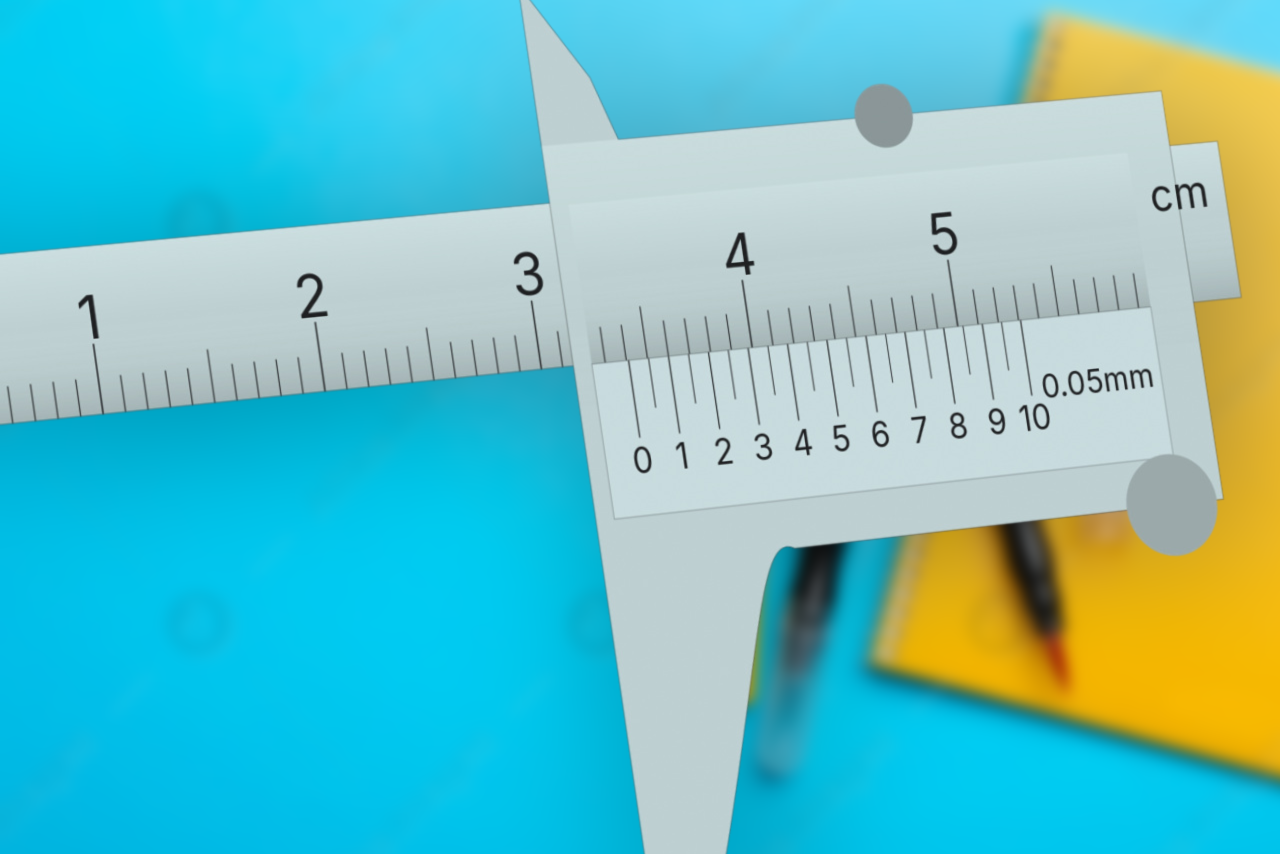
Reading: 34.1 mm
